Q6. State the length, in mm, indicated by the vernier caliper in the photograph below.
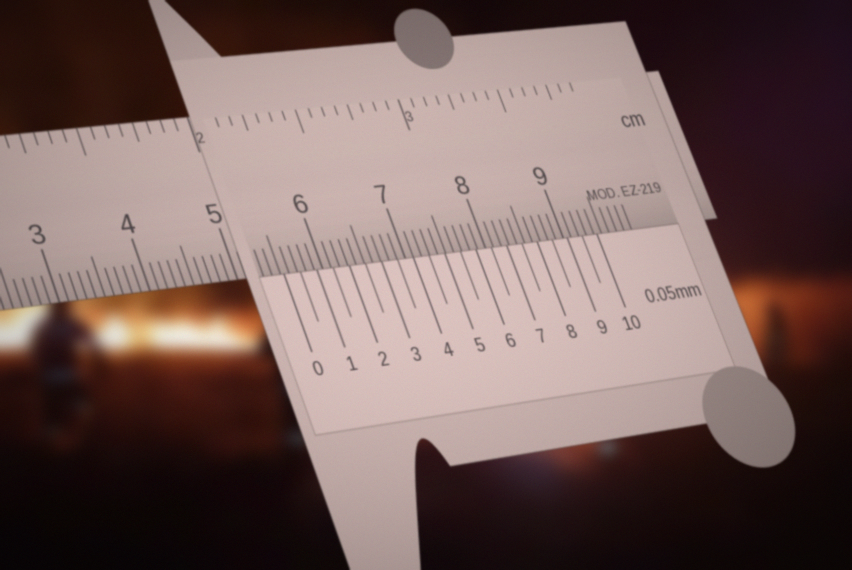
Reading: 55.4 mm
